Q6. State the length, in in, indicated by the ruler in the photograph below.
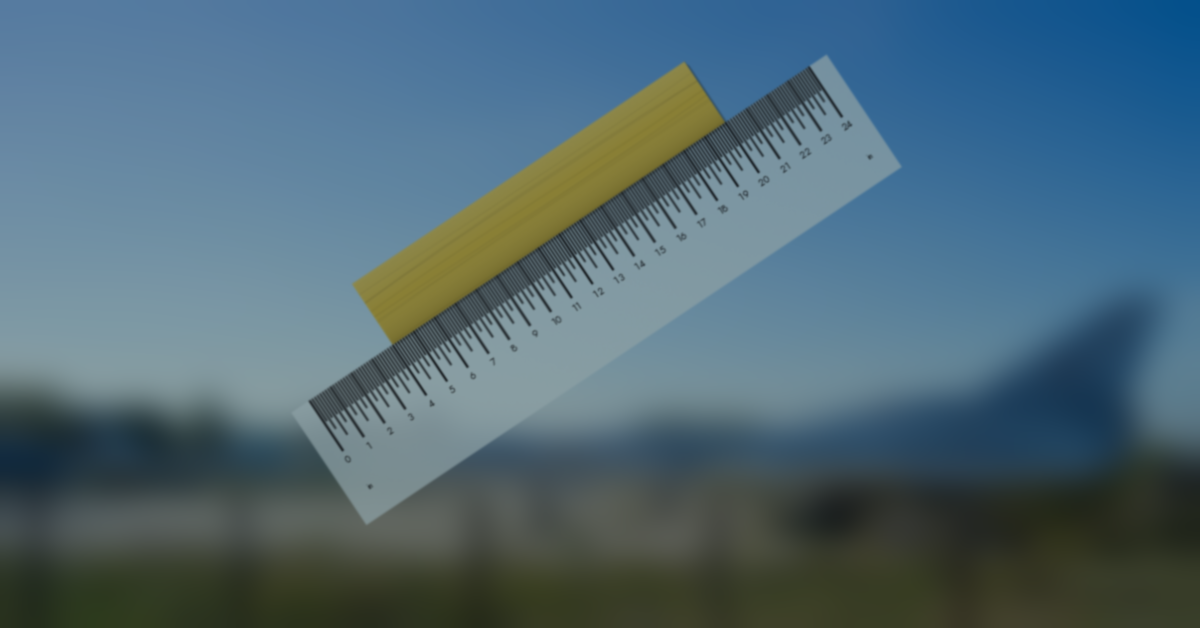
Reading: 16 in
